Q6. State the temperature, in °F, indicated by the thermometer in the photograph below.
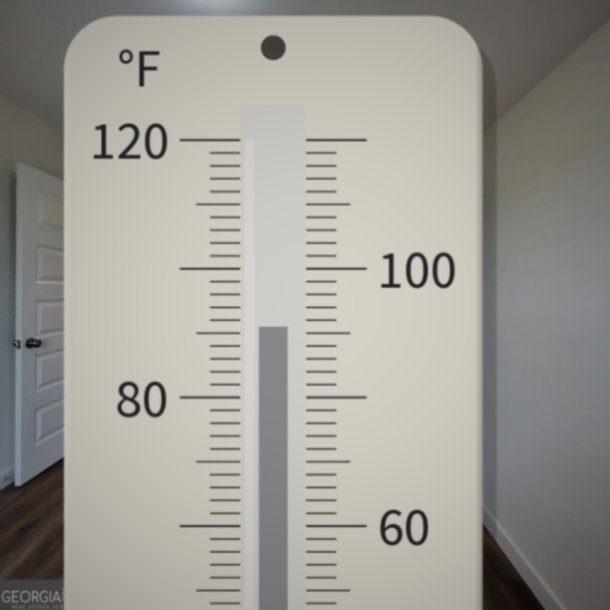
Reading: 91 °F
